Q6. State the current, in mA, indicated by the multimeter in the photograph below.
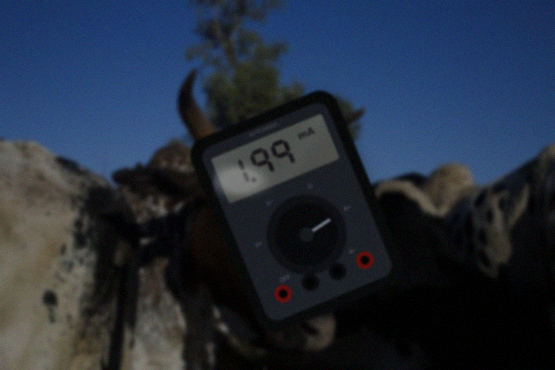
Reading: 1.99 mA
